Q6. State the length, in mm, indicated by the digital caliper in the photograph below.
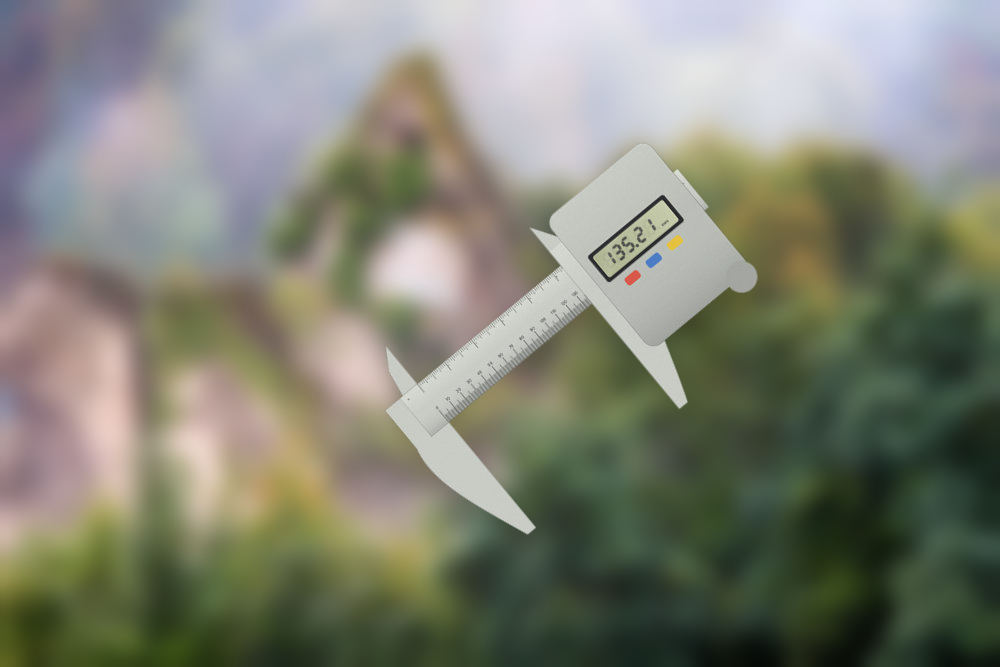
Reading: 135.21 mm
